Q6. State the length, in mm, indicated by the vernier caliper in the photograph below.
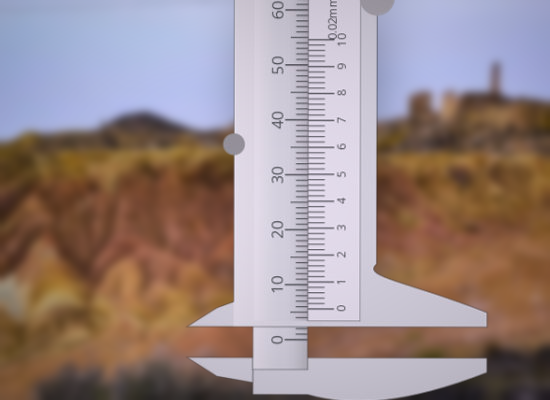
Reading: 5.6 mm
